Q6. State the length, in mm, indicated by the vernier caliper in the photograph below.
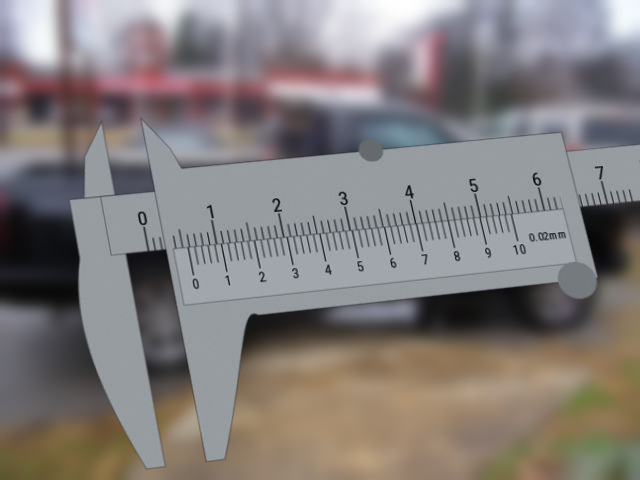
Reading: 5.8 mm
